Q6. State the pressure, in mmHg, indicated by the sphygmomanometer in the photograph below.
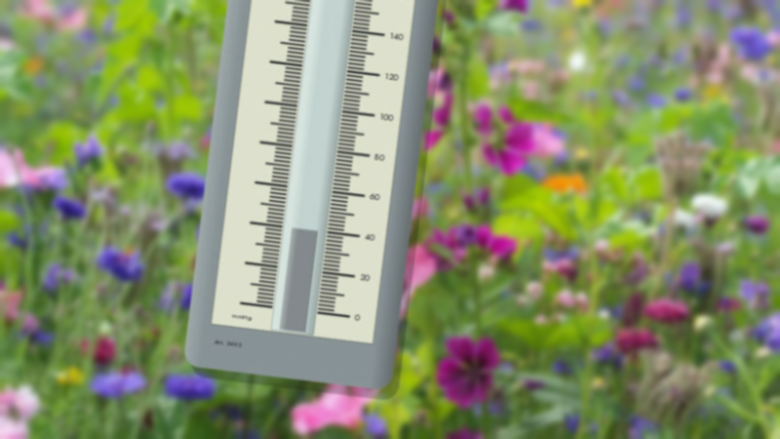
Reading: 40 mmHg
